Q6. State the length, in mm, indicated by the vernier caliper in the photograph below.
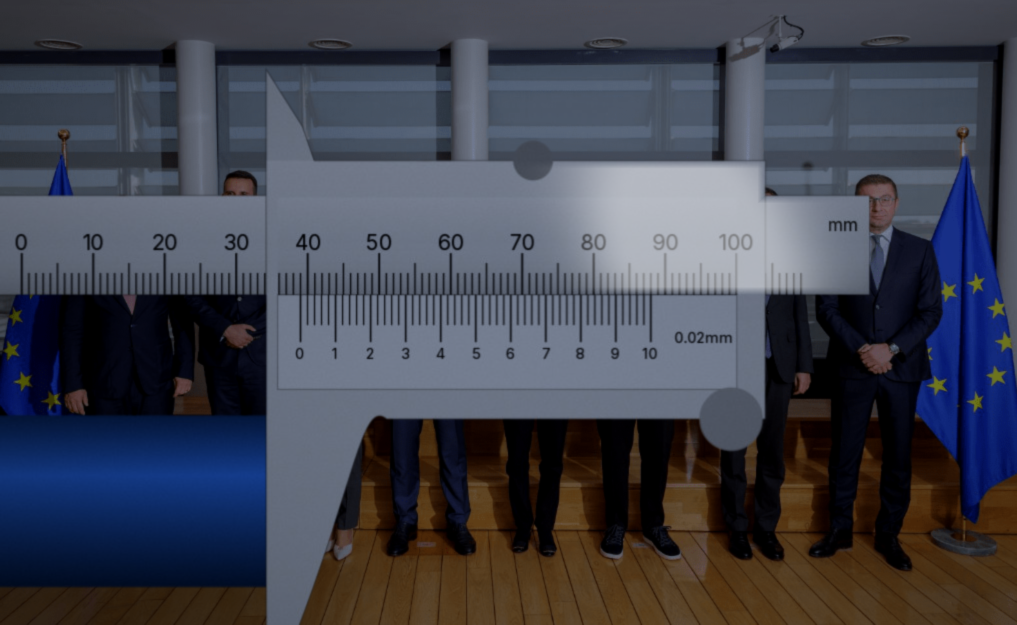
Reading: 39.0 mm
